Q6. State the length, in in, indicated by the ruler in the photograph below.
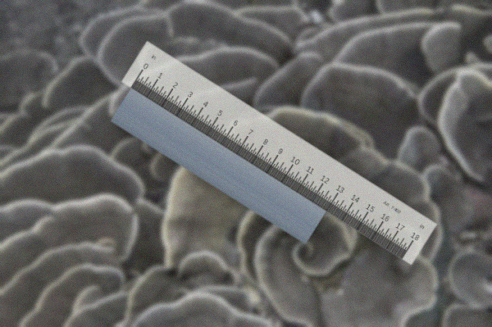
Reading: 13 in
